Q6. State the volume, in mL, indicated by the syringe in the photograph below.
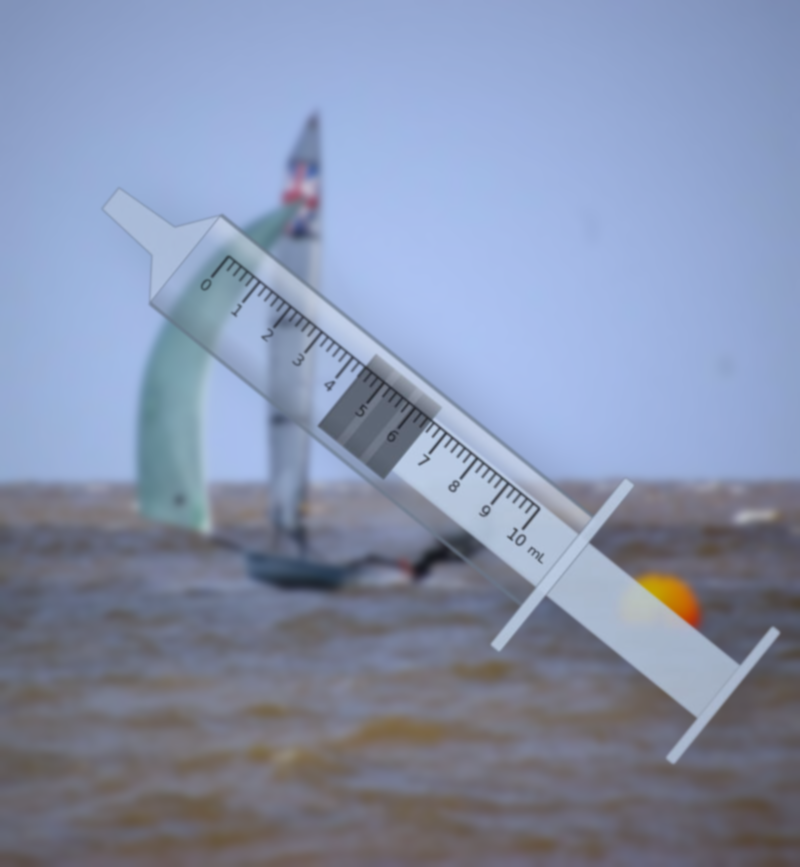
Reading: 4.4 mL
